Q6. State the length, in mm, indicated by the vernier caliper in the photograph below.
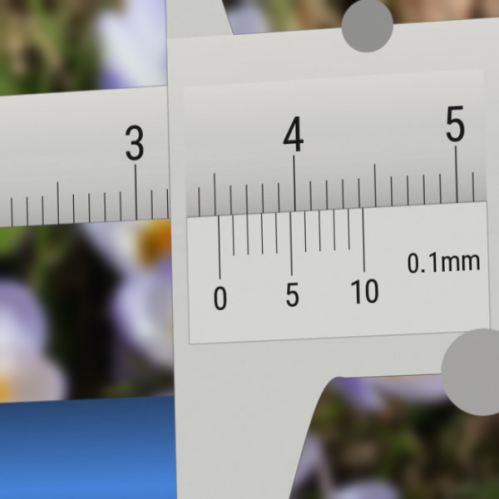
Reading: 35.2 mm
